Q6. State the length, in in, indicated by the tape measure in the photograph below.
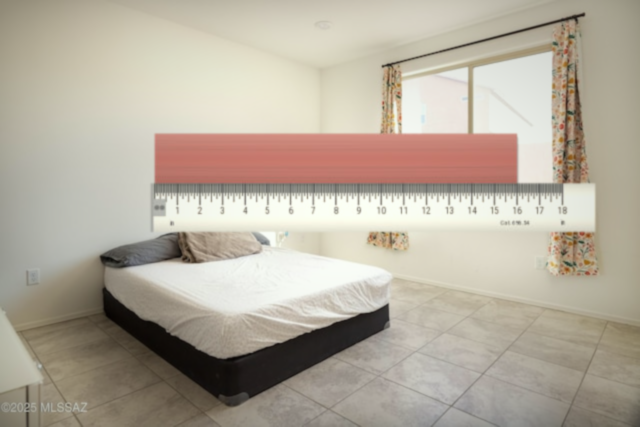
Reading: 16 in
